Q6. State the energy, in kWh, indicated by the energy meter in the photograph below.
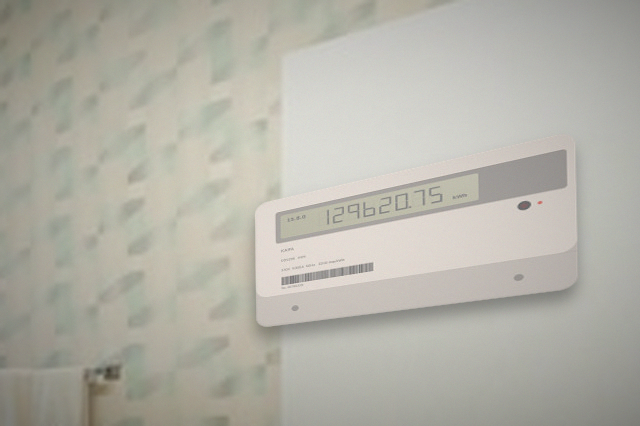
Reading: 129620.75 kWh
